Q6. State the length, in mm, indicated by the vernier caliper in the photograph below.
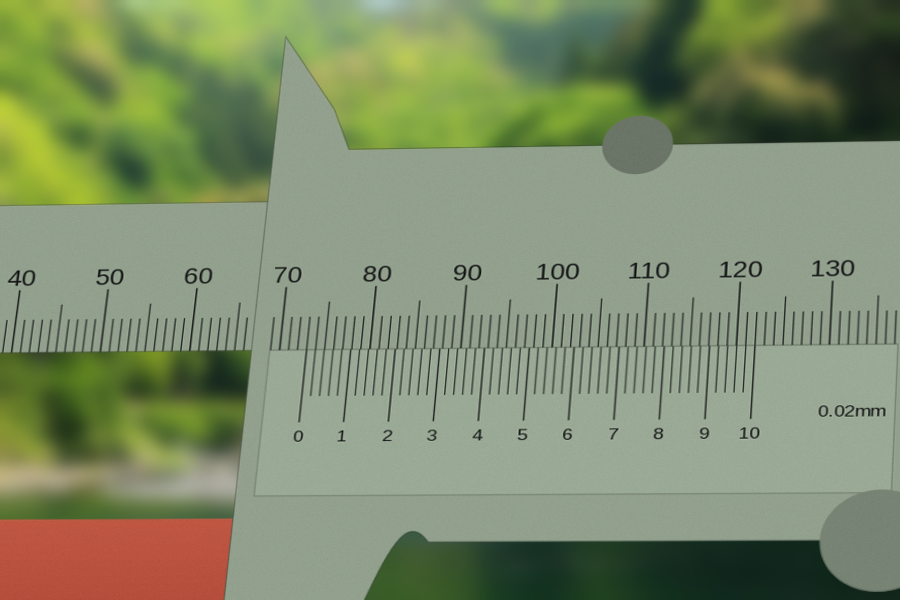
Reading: 73.0 mm
